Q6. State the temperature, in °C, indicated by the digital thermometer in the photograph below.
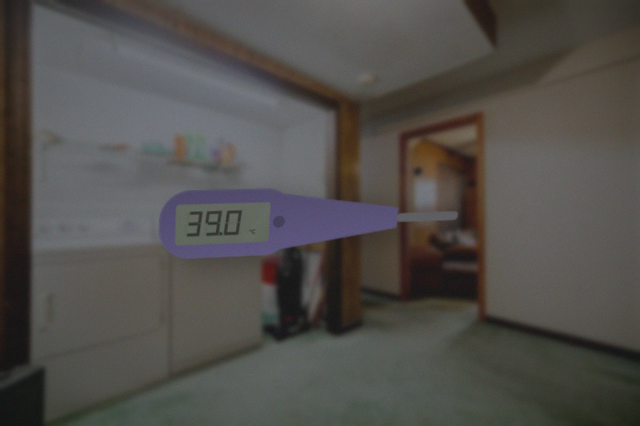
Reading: 39.0 °C
